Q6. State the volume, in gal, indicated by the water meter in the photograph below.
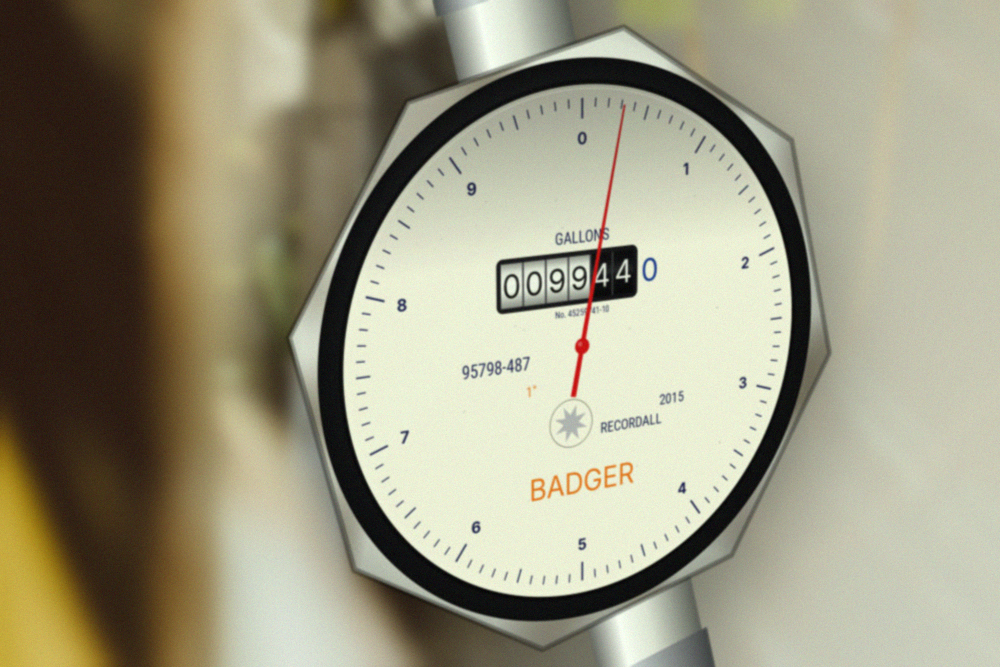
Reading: 99440.3 gal
